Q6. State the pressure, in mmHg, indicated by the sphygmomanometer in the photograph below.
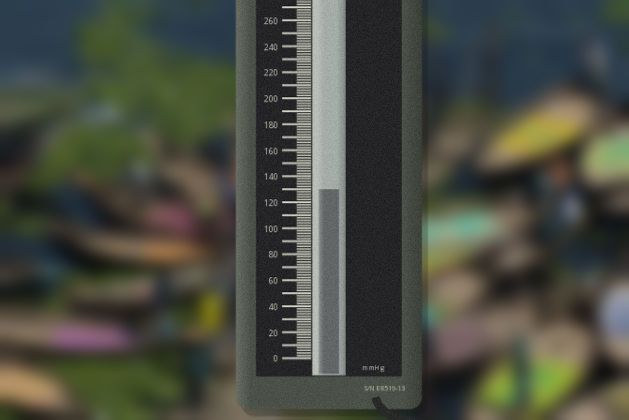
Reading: 130 mmHg
